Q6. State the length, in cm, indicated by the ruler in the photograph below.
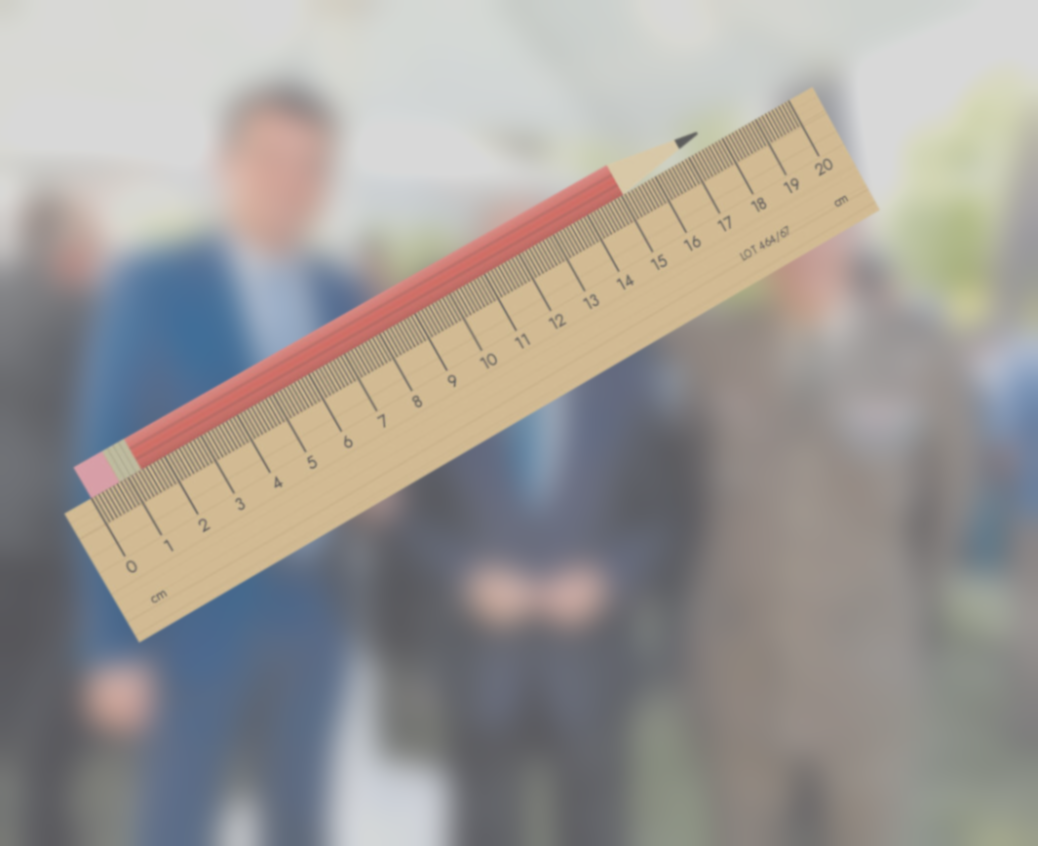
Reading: 17.5 cm
